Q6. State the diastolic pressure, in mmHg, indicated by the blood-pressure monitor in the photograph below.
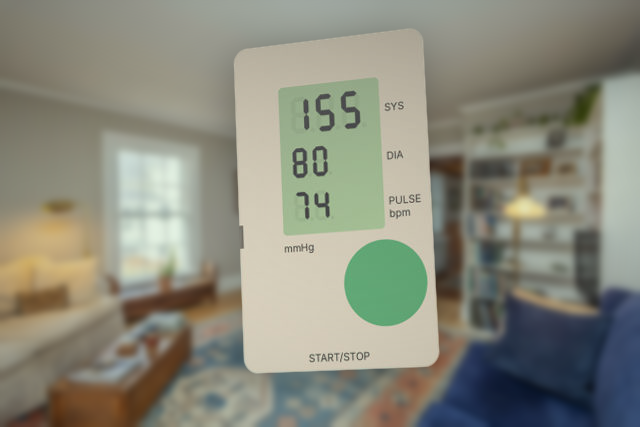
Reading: 80 mmHg
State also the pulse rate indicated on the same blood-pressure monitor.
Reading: 74 bpm
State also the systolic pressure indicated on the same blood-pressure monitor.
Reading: 155 mmHg
